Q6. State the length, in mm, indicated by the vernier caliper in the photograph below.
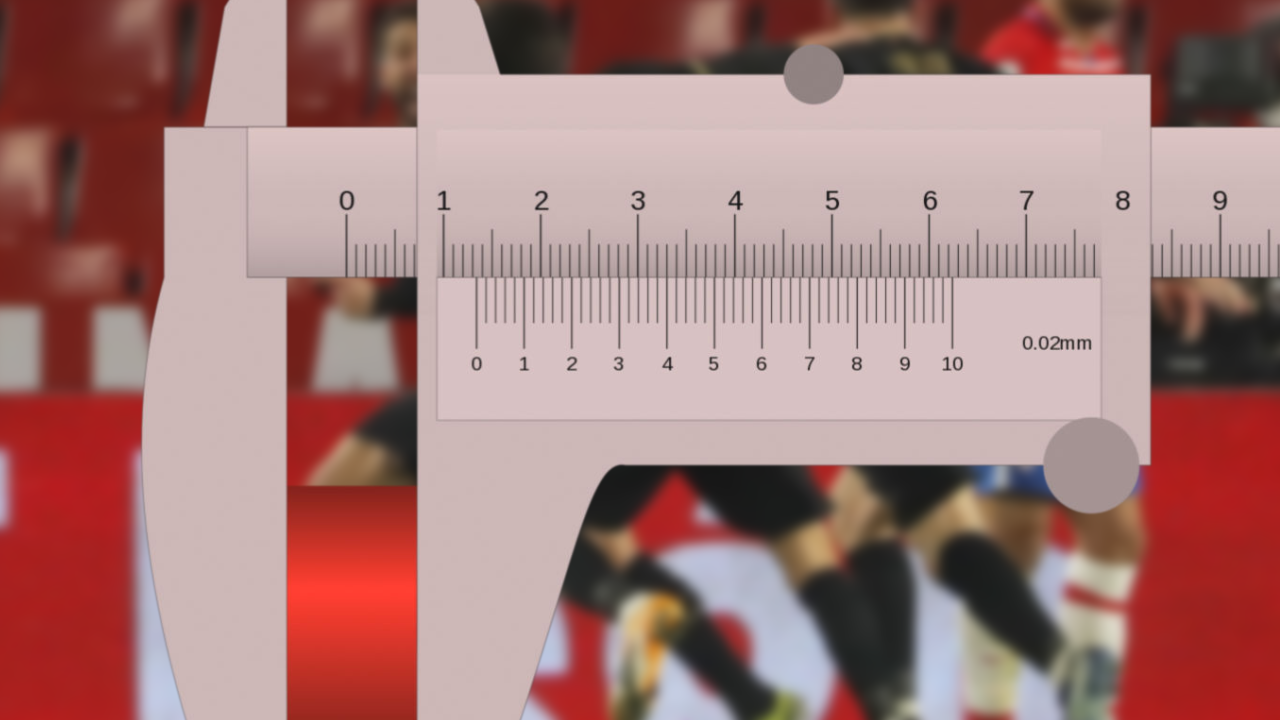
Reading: 13.4 mm
